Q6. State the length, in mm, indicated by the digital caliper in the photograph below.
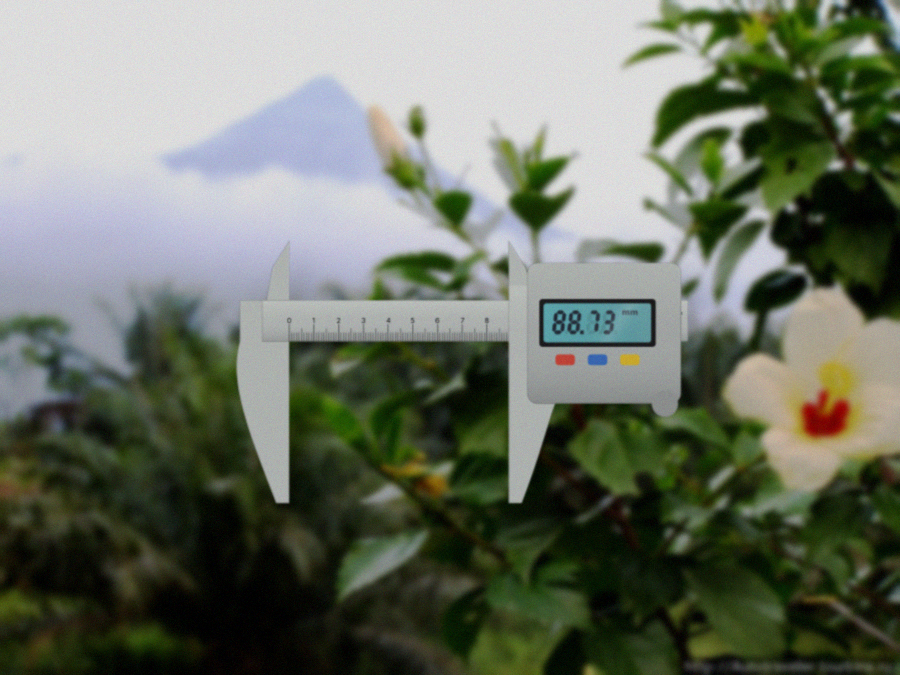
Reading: 88.73 mm
